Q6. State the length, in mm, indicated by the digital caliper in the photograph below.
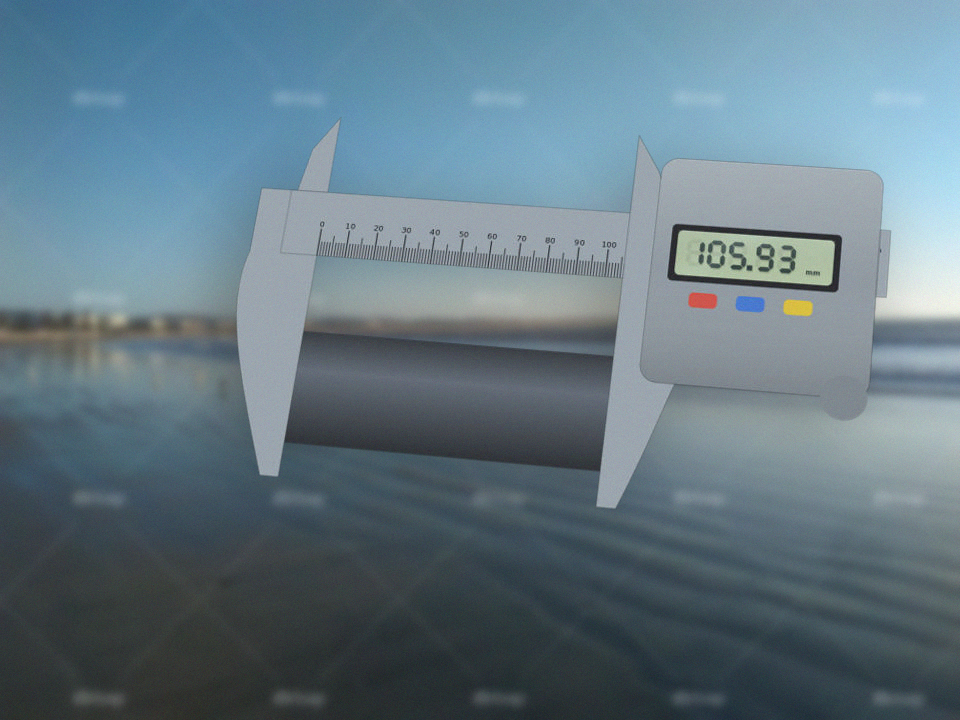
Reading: 105.93 mm
